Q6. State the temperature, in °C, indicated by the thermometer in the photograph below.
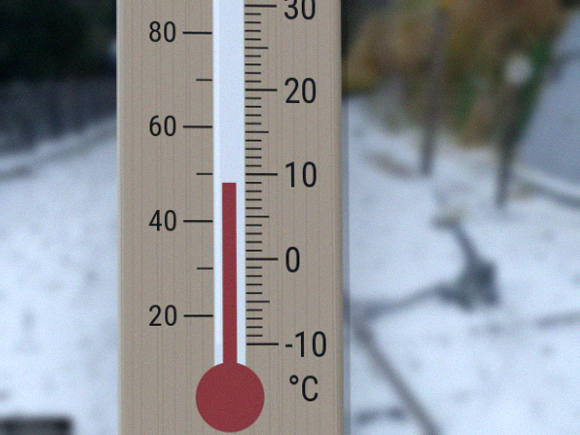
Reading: 9 °C
